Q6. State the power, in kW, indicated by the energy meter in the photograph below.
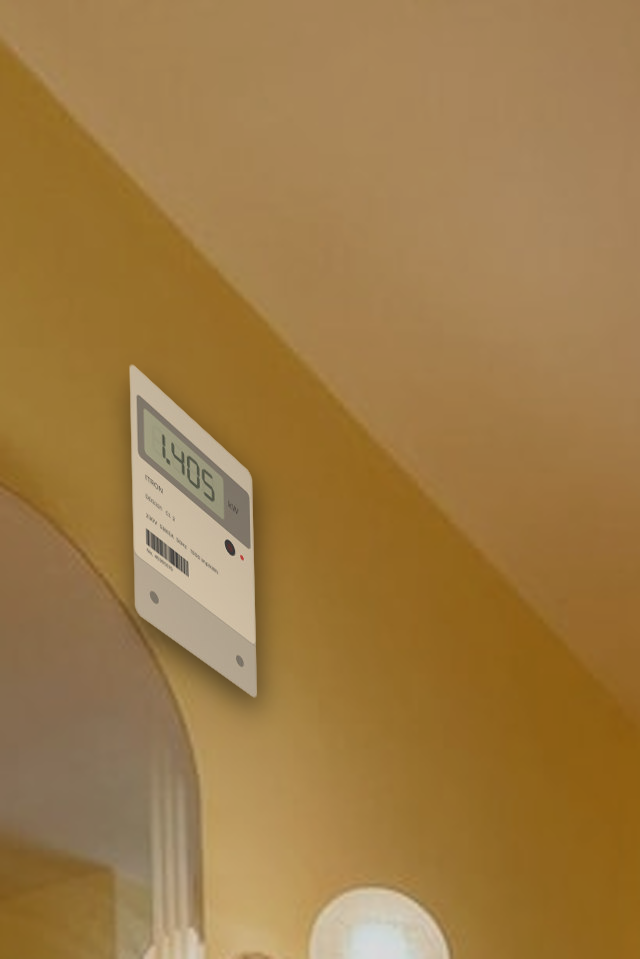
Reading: 1.405 kW
